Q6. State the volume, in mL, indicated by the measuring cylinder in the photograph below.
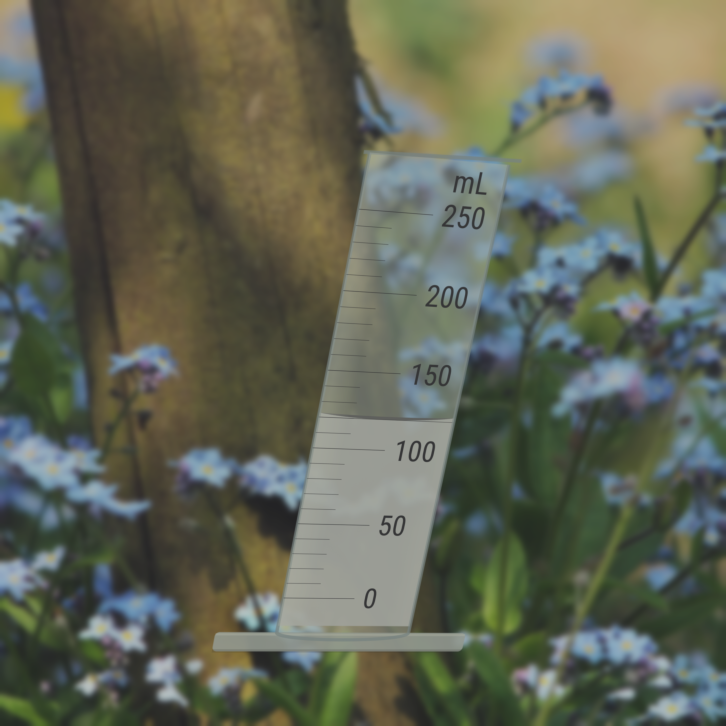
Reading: 120 mL
